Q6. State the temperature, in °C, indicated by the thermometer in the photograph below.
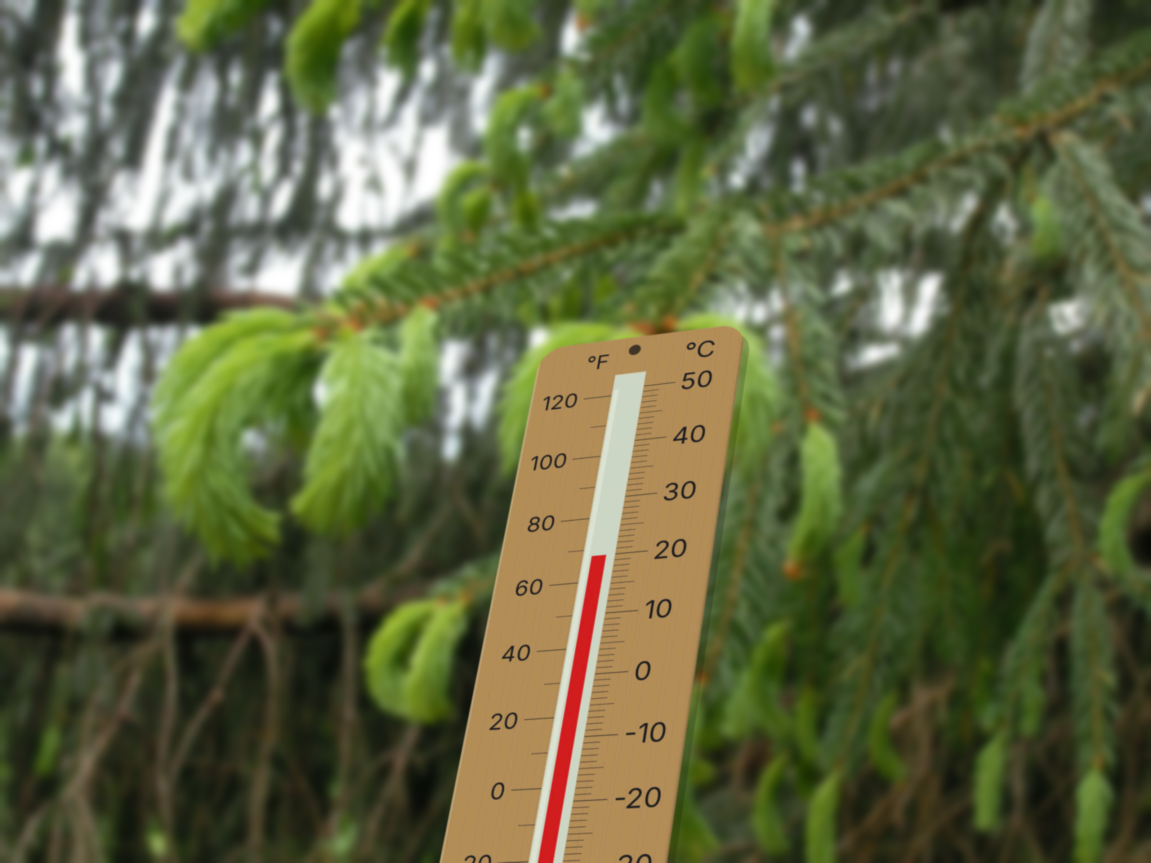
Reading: 20 °C
